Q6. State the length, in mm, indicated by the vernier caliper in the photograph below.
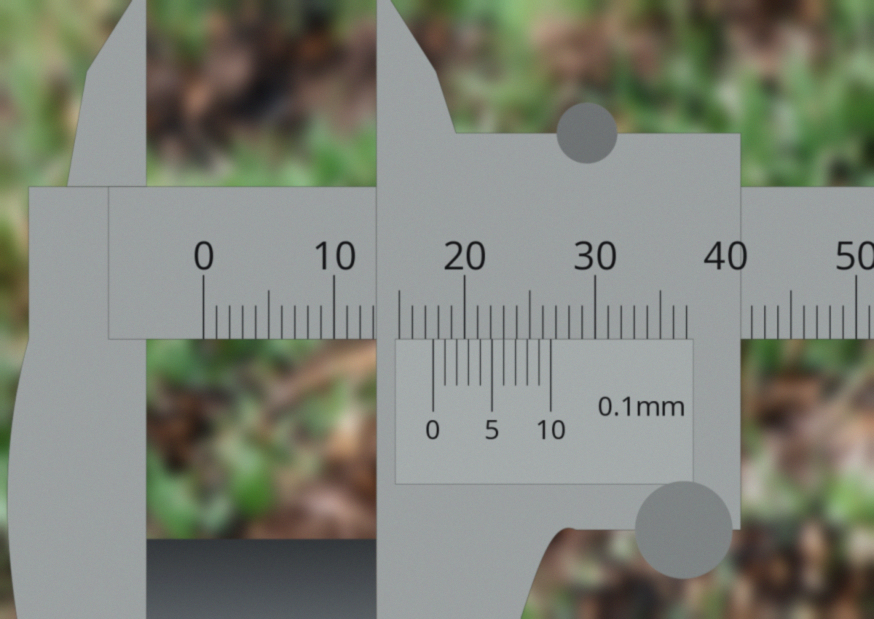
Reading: 17.6 mm
